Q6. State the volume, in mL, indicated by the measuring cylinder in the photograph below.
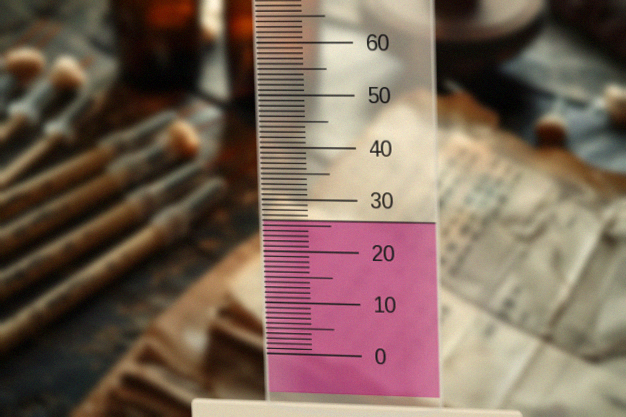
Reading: 26 mL
